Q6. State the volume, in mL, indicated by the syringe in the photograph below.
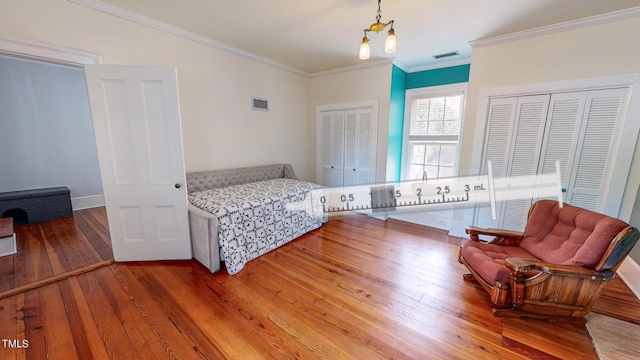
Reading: 1 mL
